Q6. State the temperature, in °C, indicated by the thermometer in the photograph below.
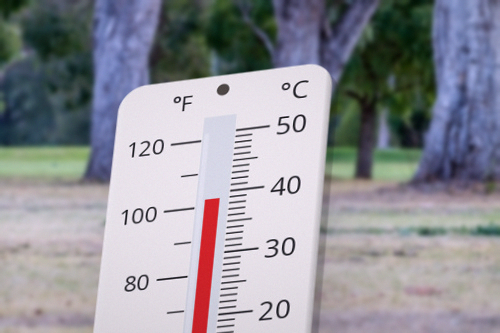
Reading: 39 °C
